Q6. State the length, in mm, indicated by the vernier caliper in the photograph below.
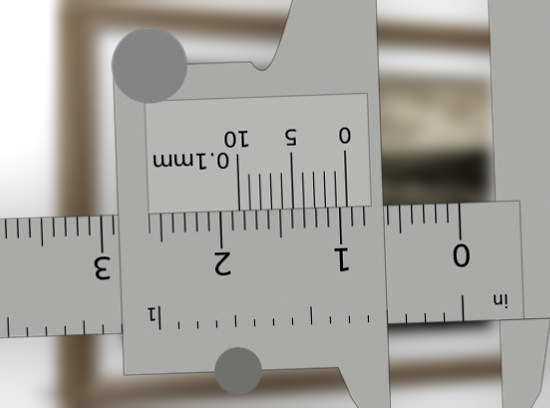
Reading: 9.4 mm
